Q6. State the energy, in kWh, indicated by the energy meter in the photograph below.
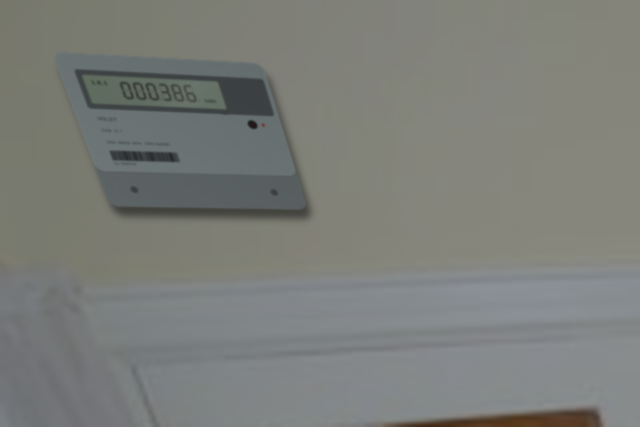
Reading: 386 kWh
